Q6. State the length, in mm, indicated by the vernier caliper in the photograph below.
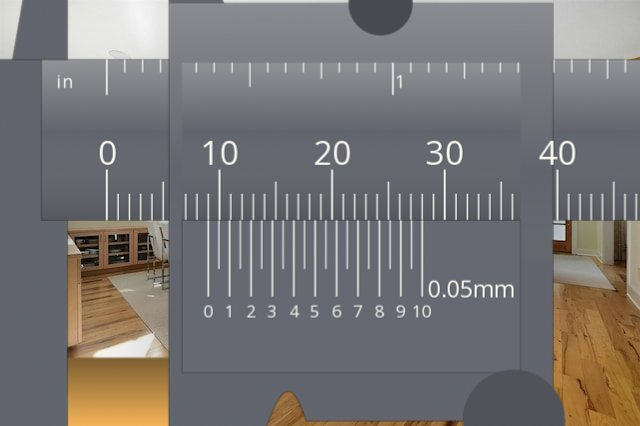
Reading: 9.0 mm
